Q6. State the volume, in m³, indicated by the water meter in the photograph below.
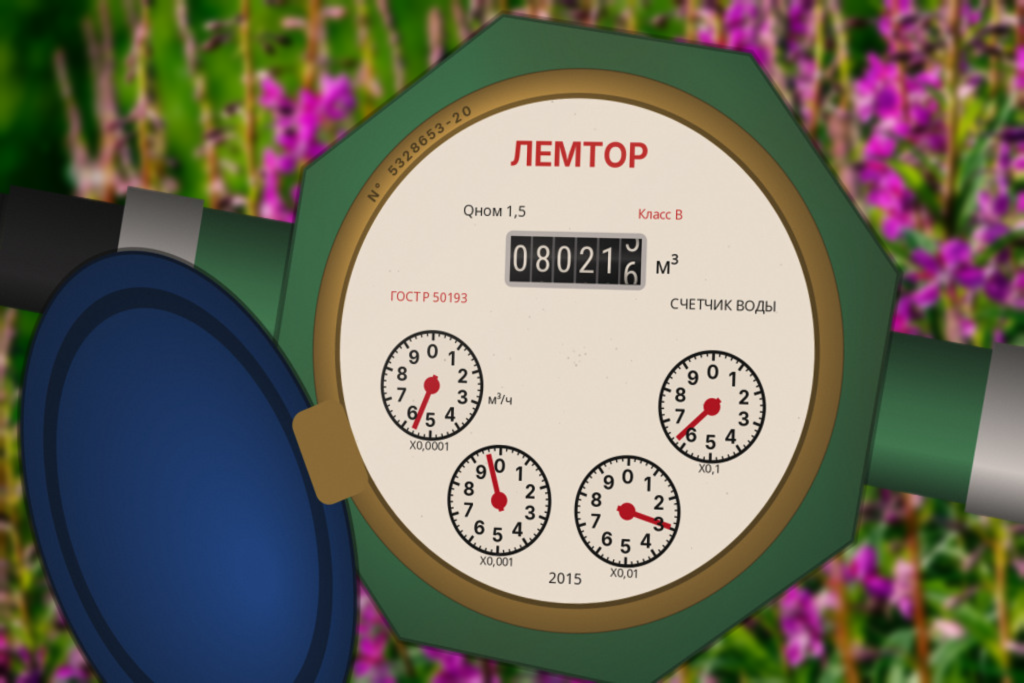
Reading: 80215.6295 m³
